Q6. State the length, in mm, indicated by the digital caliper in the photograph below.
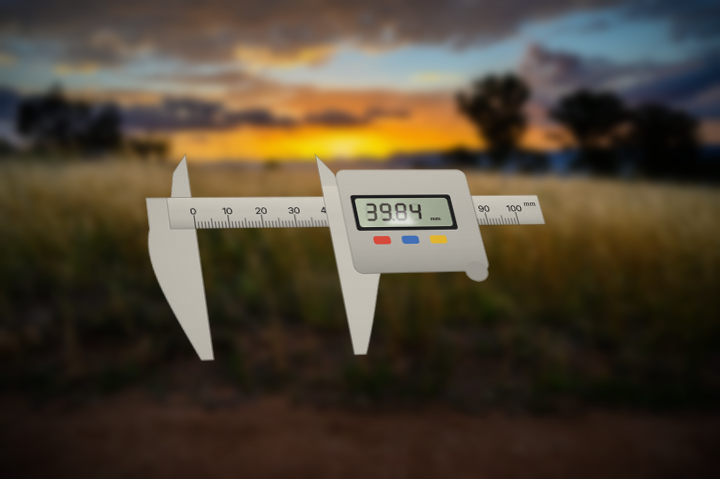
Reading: 39.84 mm
